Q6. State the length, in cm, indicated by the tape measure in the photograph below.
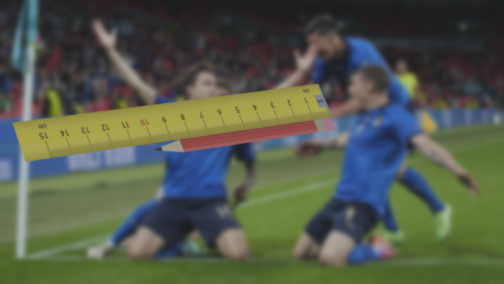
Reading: 10 cm
